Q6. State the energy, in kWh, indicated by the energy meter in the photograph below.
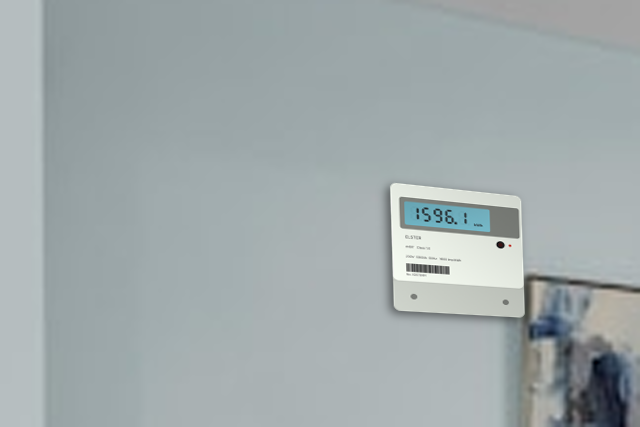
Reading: 1596.1 kWh
